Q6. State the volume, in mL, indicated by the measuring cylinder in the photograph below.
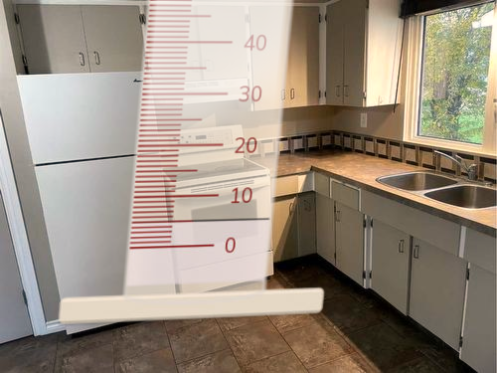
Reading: 5 mL
